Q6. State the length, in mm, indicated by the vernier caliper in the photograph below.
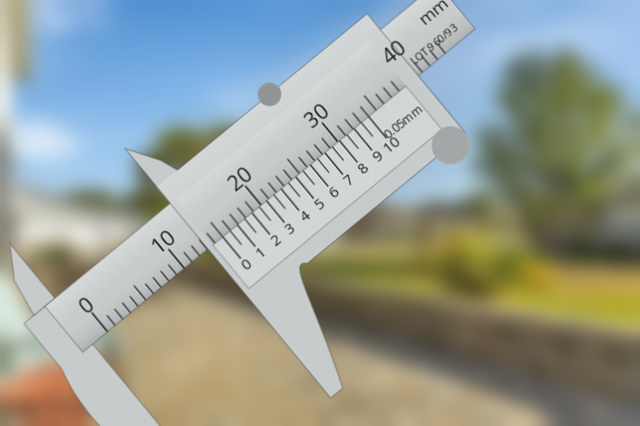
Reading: 15.0 mm
